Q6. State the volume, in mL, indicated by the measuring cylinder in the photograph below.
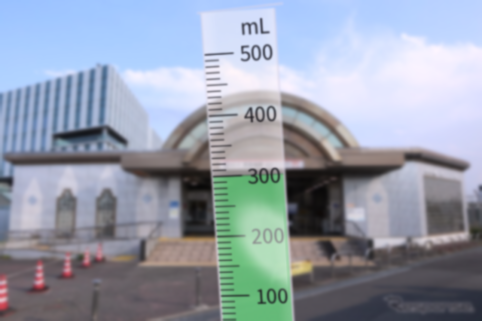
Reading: 300 mL
